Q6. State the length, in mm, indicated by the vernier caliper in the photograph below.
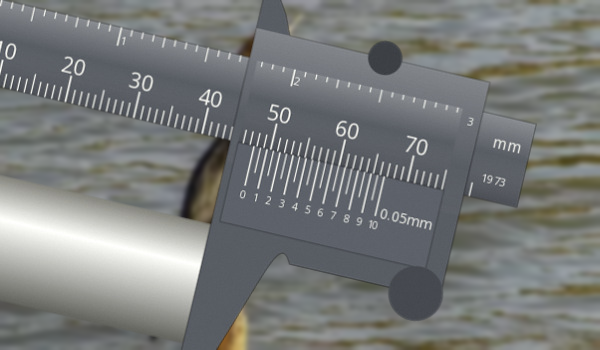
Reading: 47.6 mm
